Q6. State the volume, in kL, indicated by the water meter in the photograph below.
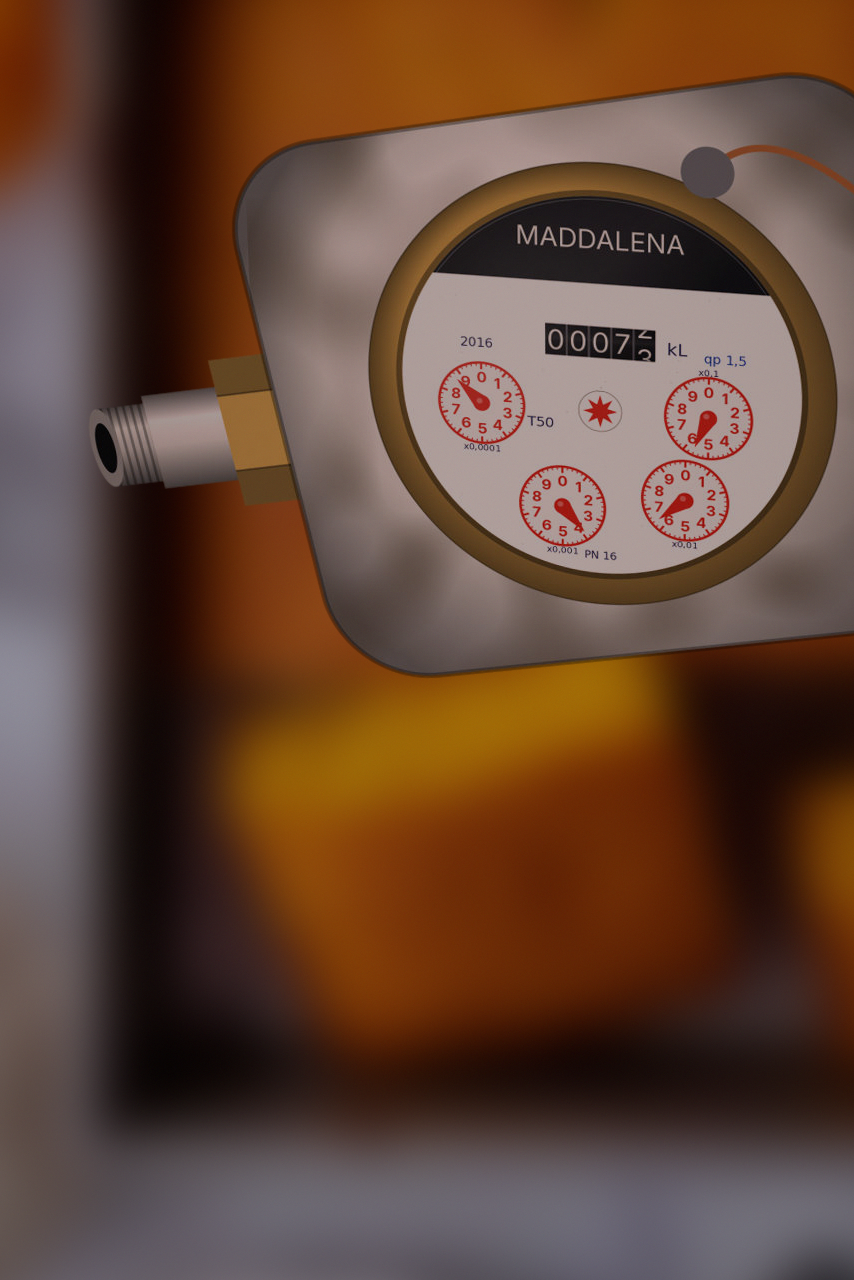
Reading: 72.5638 kL
